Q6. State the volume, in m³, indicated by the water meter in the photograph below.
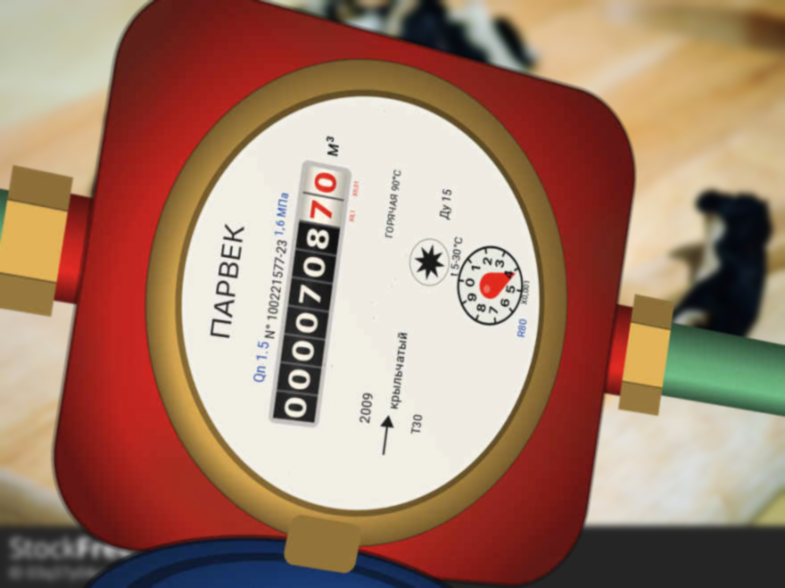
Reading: 708.704 m³
